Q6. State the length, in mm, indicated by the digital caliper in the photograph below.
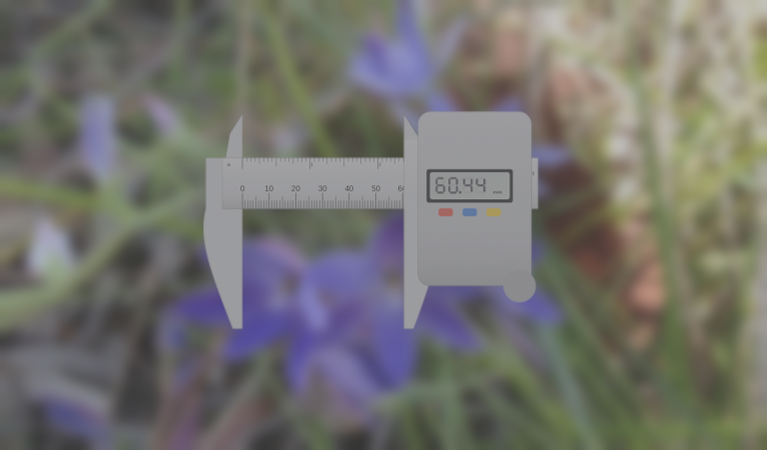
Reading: 60.44 mm
